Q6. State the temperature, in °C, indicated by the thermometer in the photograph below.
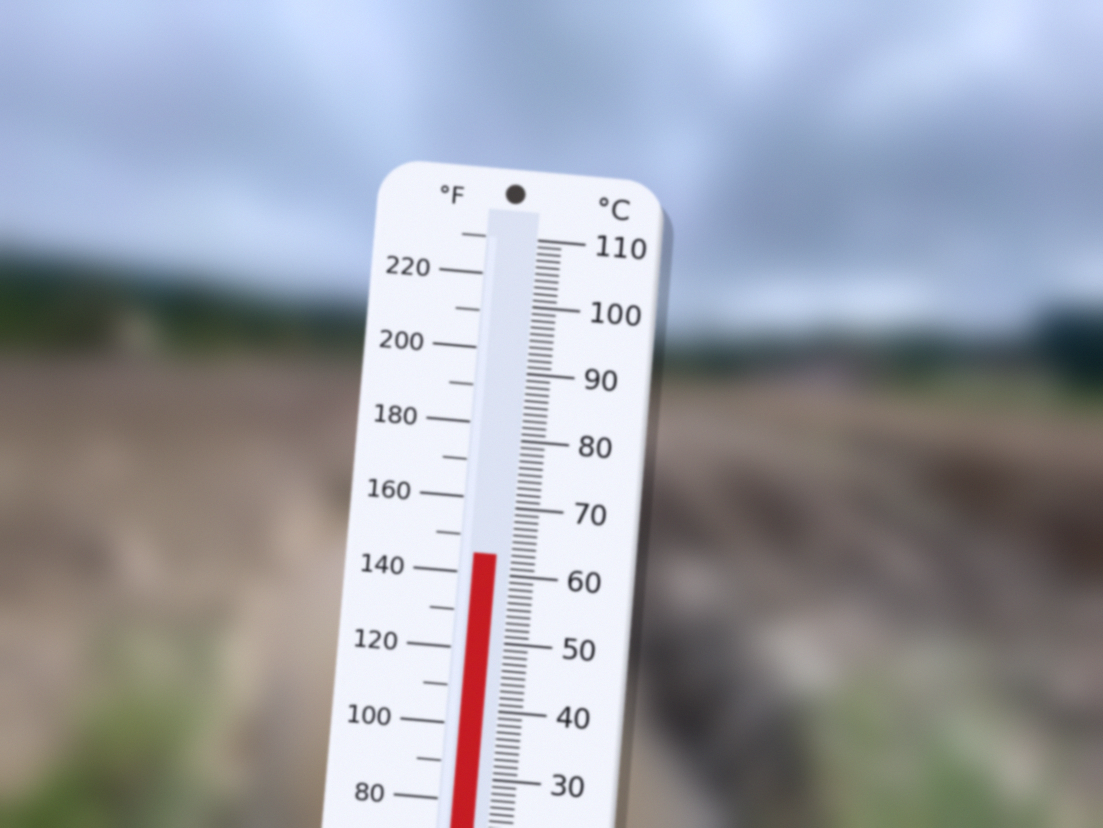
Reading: 63 °C
